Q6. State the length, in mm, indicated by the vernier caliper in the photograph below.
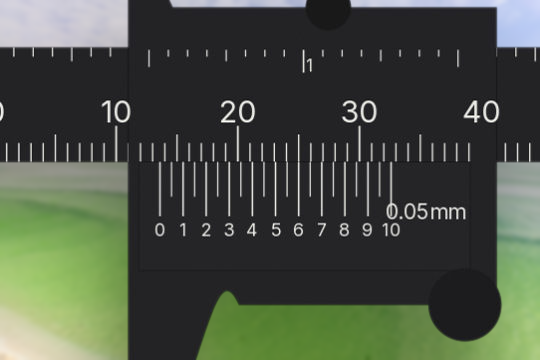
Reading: 13.6 mm
